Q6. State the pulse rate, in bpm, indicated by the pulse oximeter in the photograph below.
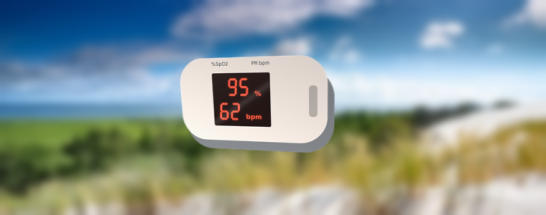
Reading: 62 bpm
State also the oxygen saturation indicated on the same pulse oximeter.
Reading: 95 %
